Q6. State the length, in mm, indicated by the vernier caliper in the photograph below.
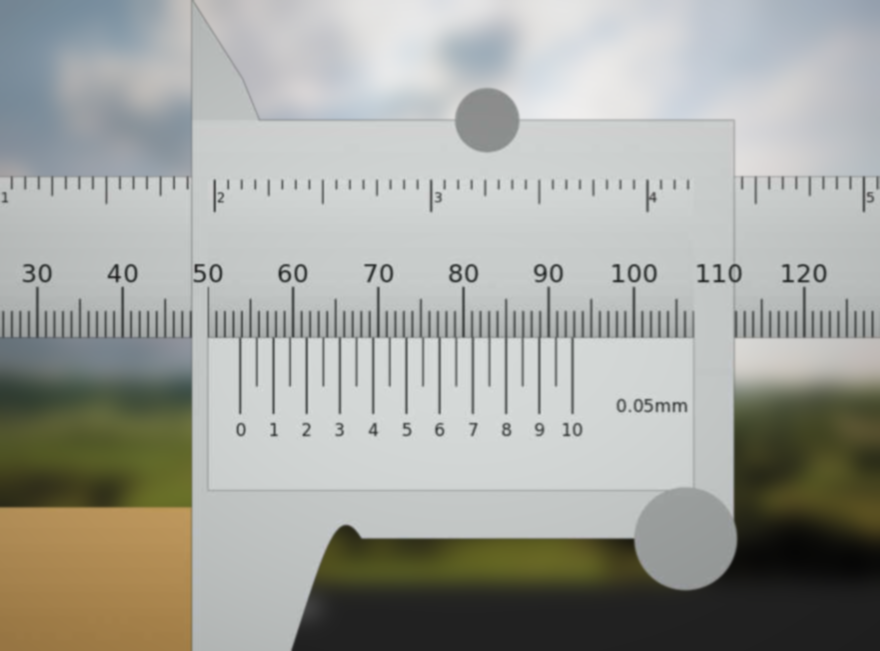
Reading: 53.8 mm
